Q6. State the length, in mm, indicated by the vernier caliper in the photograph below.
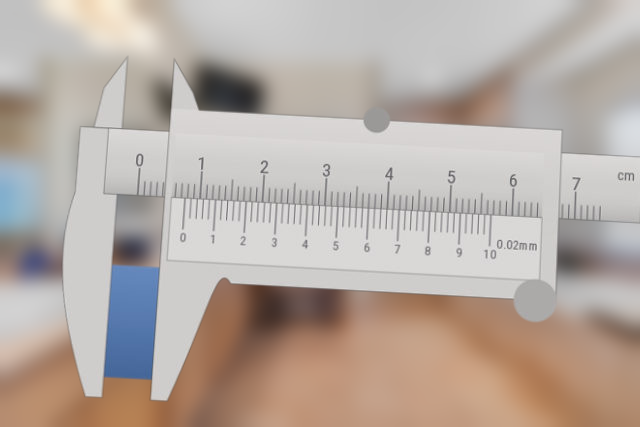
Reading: 7.6 mm
